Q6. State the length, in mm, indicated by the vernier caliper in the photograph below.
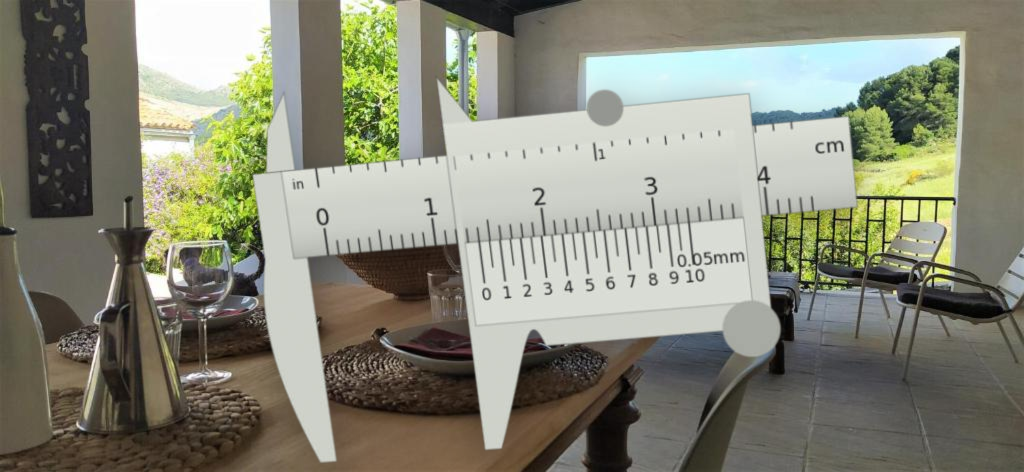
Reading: 14.0 mm
